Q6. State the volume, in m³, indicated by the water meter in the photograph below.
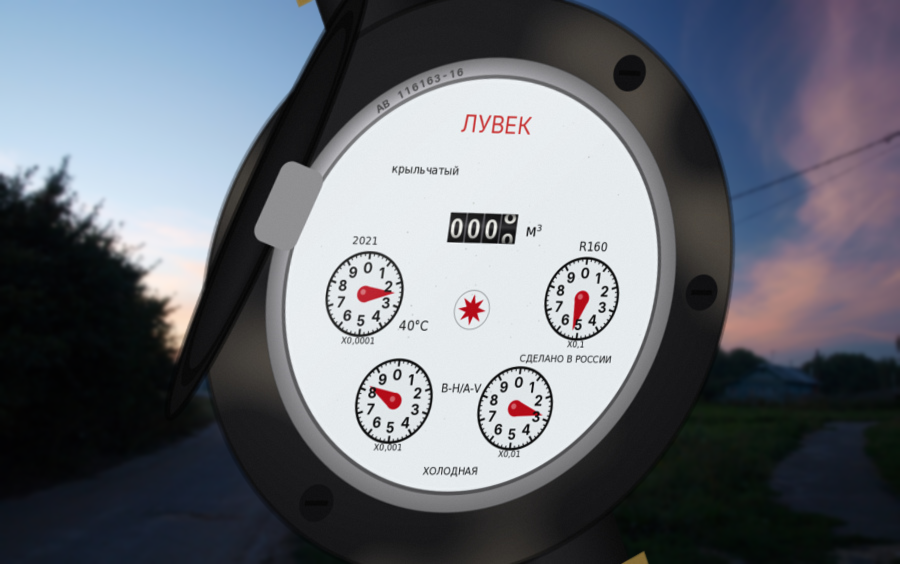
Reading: 8.5282 m³
